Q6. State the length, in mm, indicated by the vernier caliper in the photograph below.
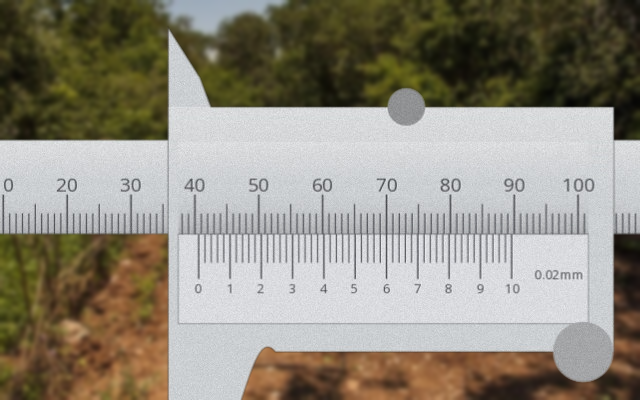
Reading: 40.6 mm
